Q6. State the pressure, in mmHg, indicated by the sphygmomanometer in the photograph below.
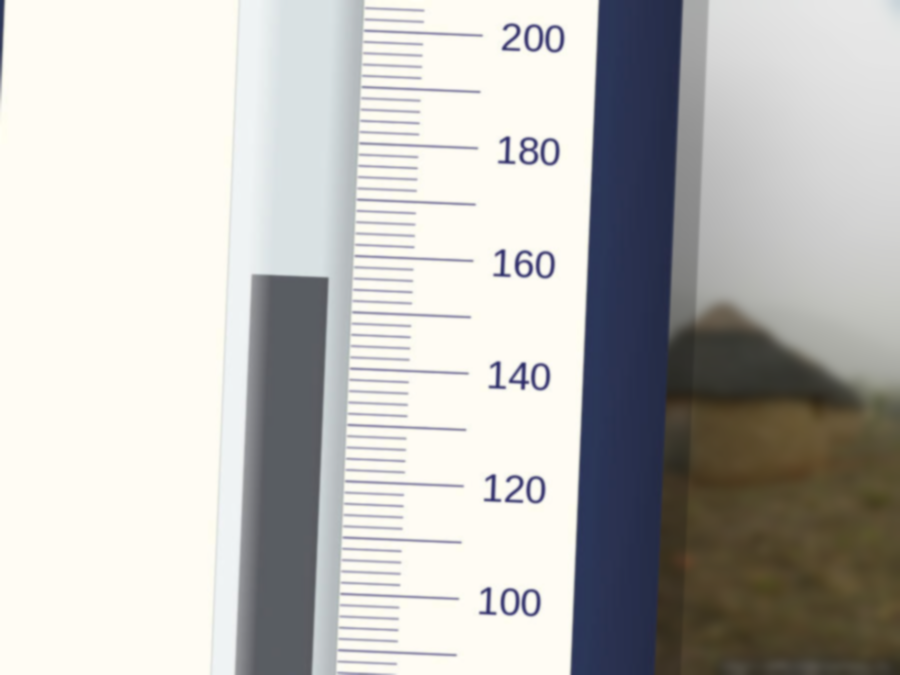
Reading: 156 mmHg
